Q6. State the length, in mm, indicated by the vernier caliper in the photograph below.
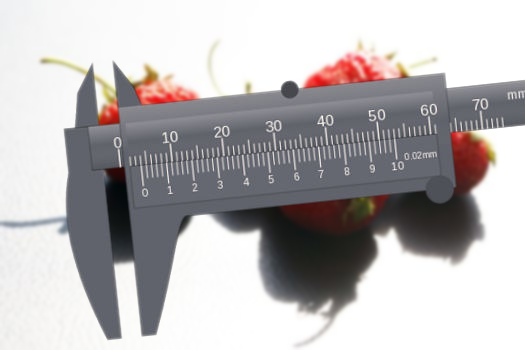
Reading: 4.0 mm
